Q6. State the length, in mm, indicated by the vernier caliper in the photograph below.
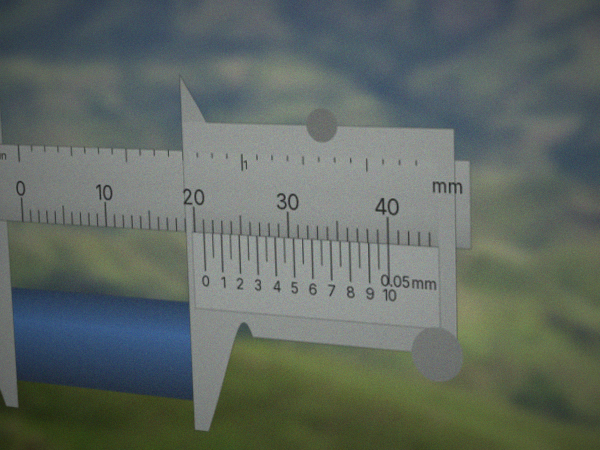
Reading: 21.0 mm
